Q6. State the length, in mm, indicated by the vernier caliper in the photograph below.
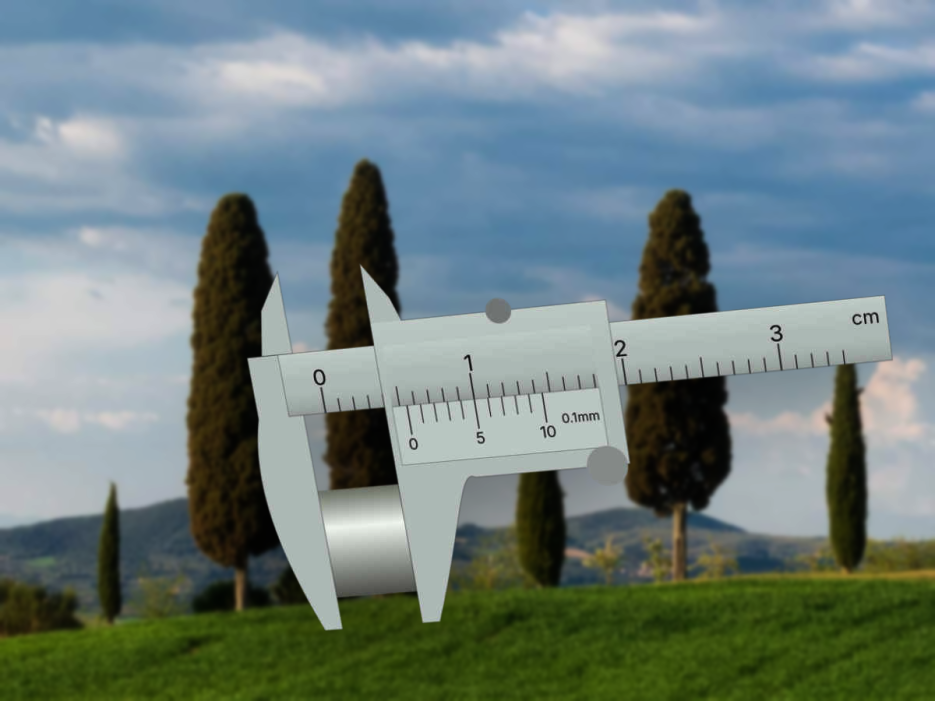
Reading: 5.5 mm
